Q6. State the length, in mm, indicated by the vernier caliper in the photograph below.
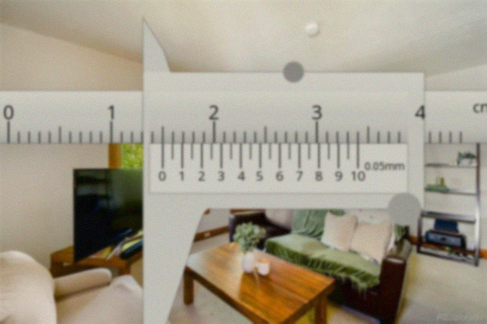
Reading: 15.0 mm
